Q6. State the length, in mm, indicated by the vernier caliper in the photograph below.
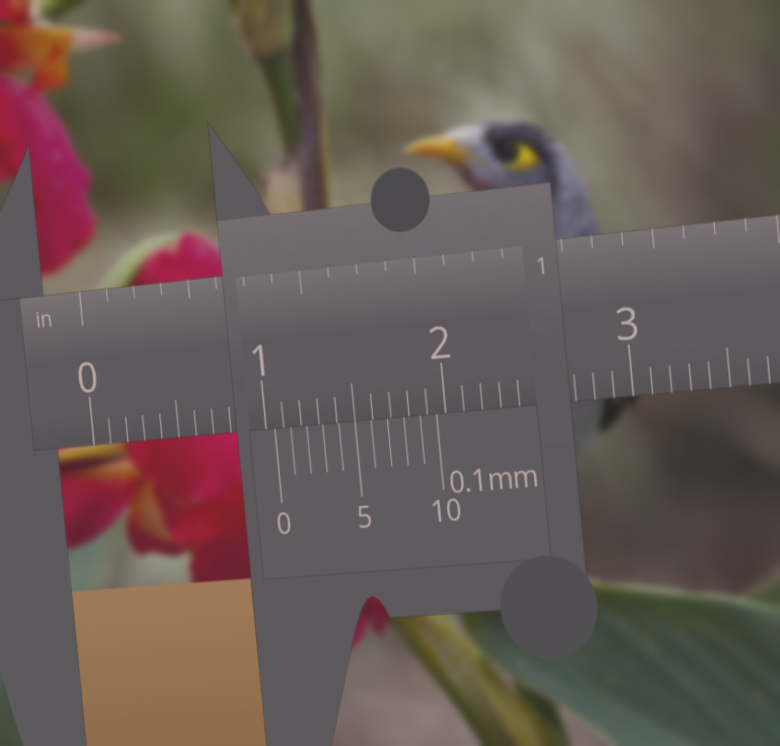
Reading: 10.5 mm
